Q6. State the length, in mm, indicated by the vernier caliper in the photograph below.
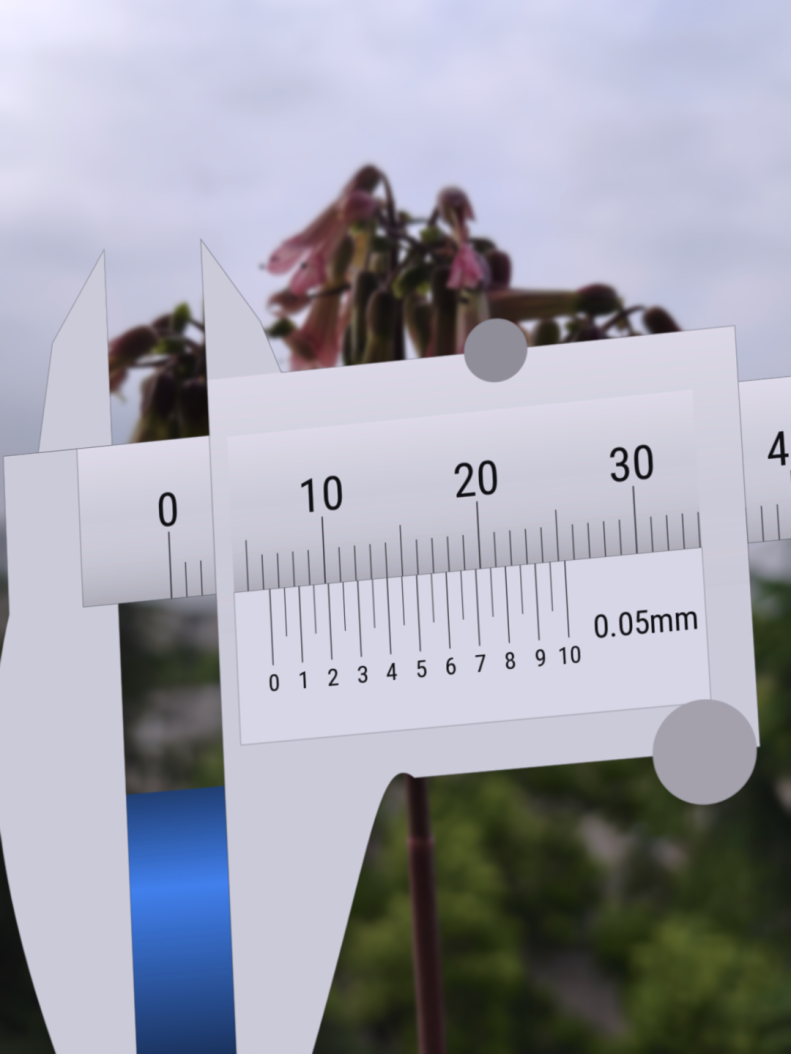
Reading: 6.4 mm
